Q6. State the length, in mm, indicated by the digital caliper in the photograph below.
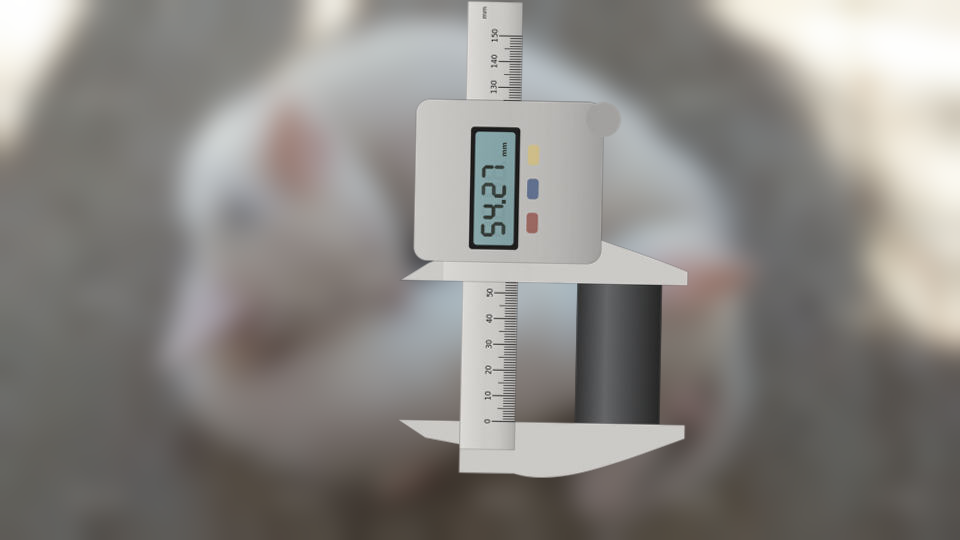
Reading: 54.27 mm
